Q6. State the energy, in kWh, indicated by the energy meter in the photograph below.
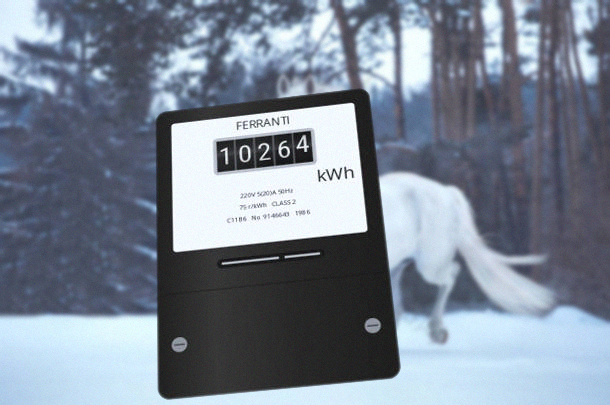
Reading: 10264 kWh
